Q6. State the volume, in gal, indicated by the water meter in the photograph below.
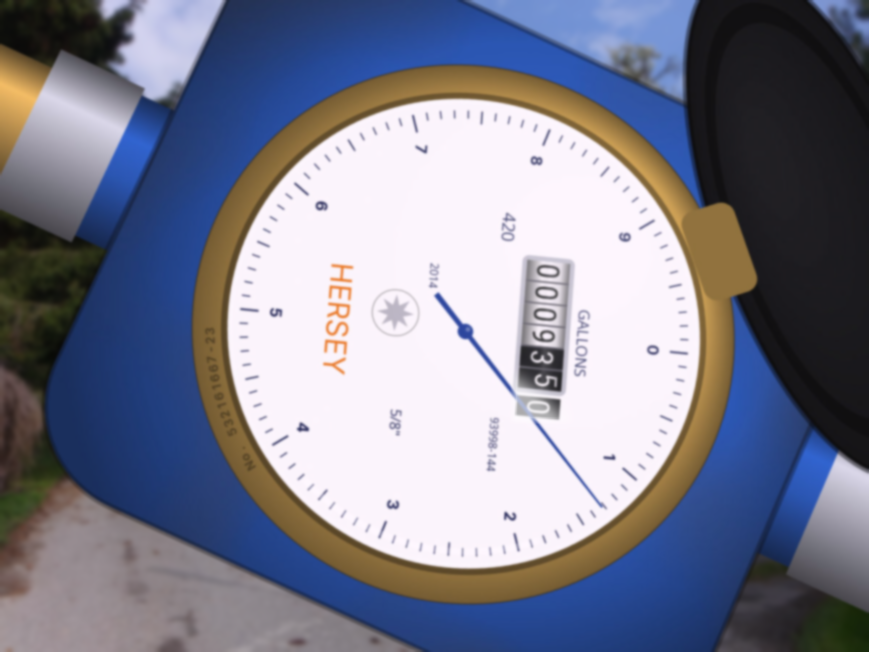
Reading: 9351.3 gal
